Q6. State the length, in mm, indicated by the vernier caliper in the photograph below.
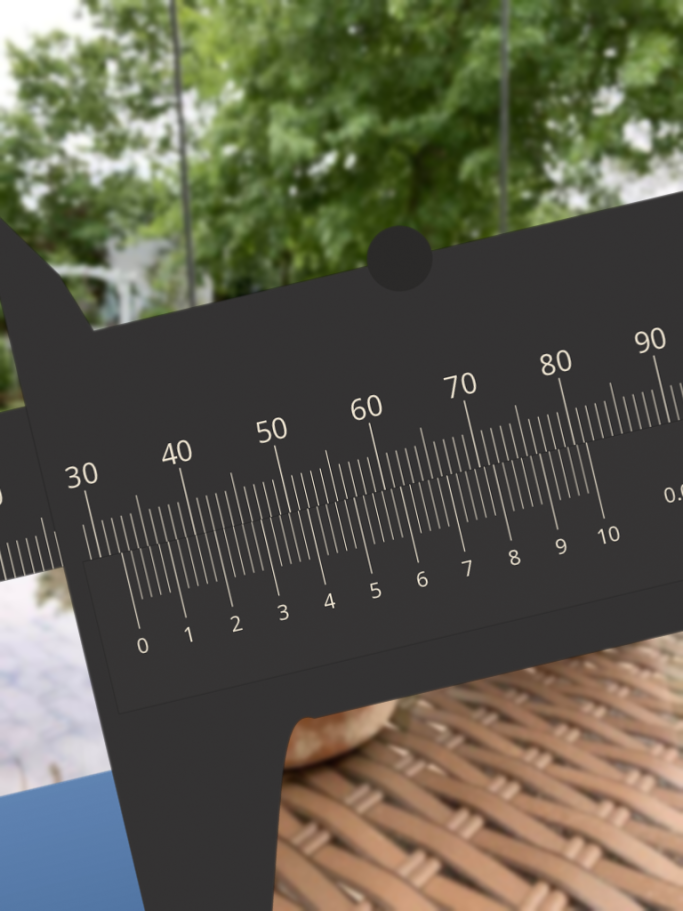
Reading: 32.2 mm
